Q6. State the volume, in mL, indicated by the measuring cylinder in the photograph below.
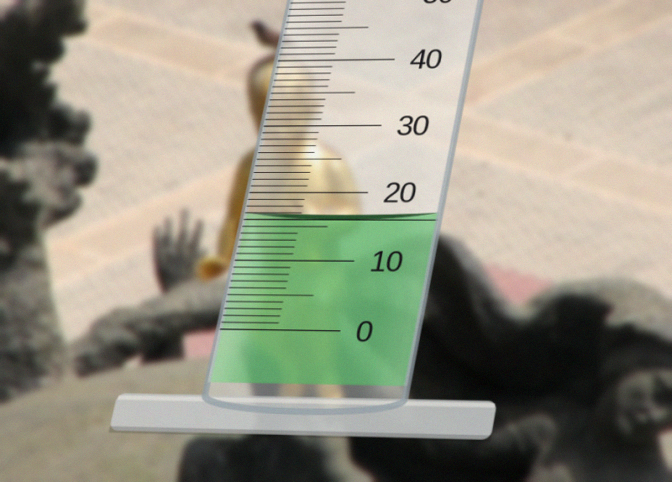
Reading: 16 mL
